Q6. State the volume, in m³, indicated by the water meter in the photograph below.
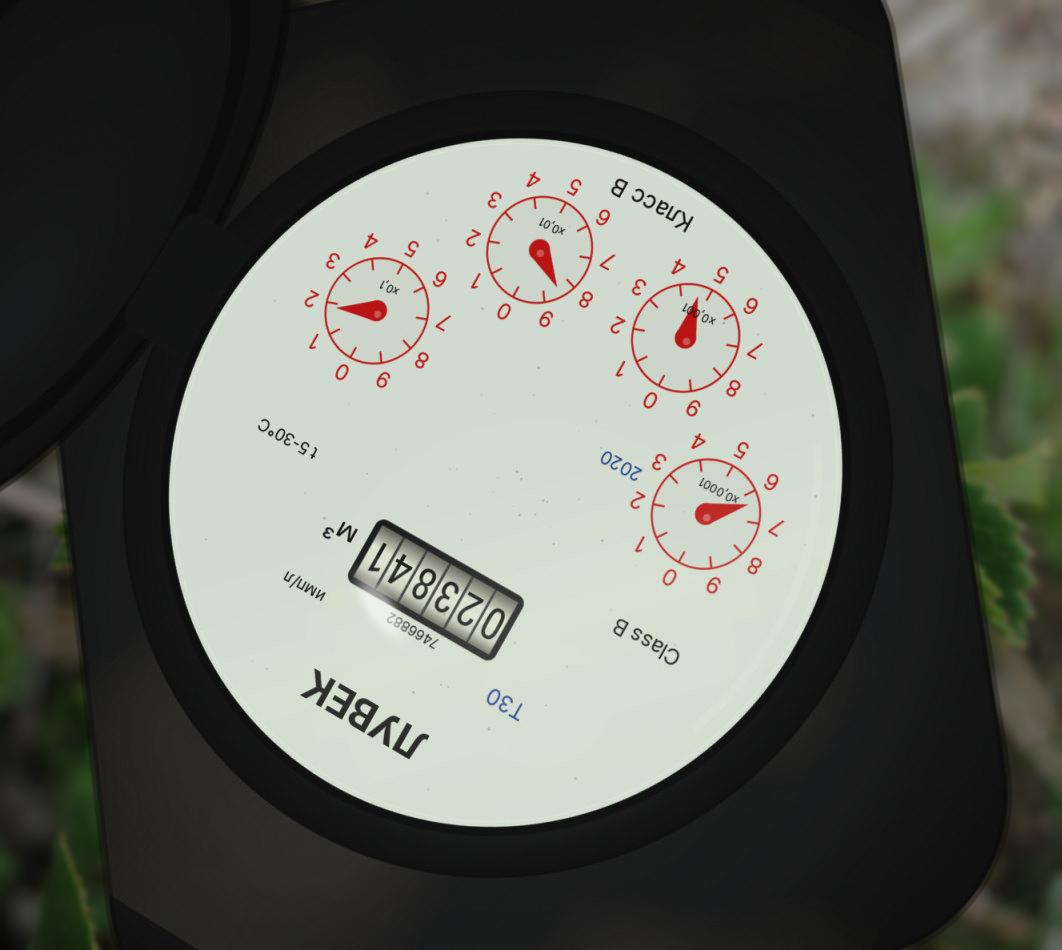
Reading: 23841.1846 m³
